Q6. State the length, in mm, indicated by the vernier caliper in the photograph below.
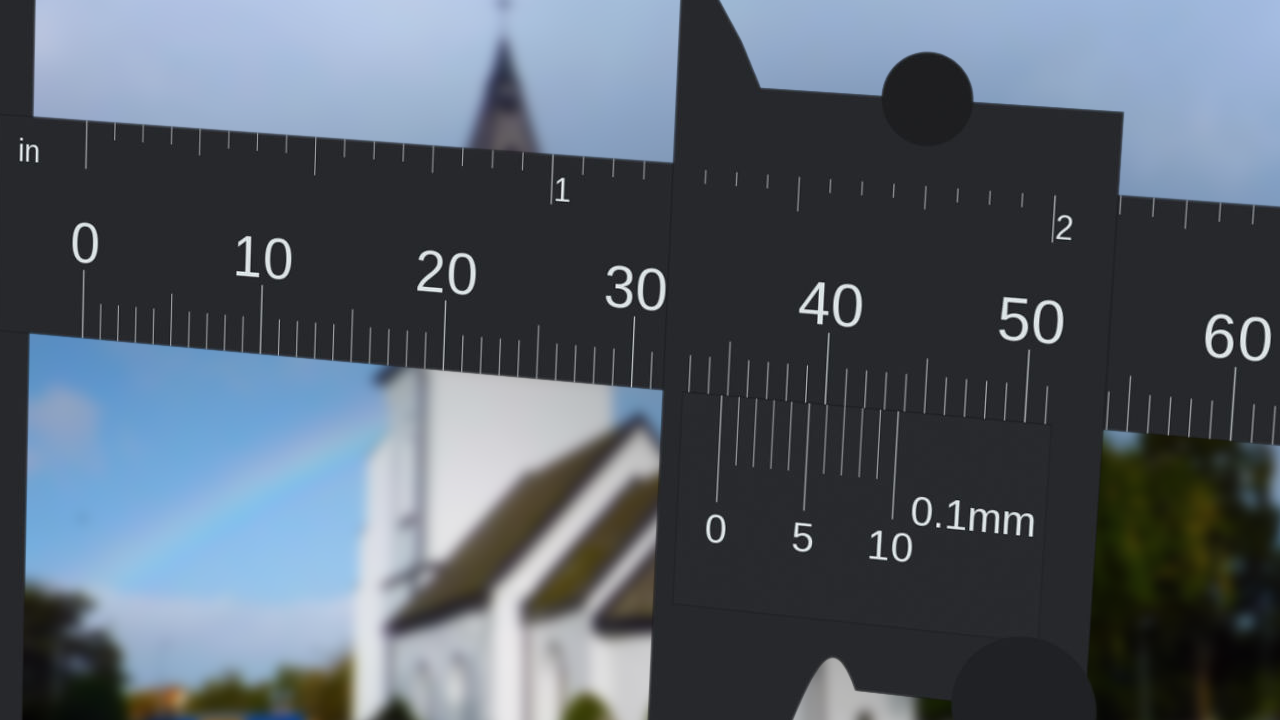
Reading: 34.7 mm
